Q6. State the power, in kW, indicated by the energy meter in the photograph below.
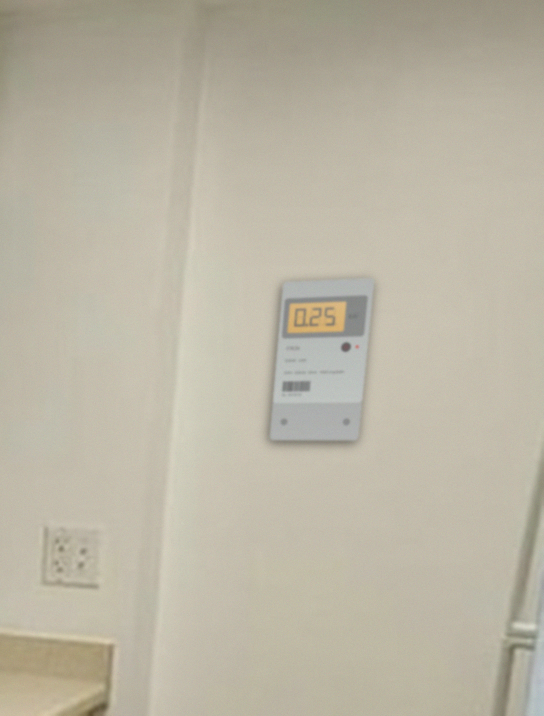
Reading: 0.25 kW
